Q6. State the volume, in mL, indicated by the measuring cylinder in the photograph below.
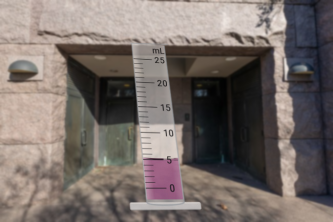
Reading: 5 mL
